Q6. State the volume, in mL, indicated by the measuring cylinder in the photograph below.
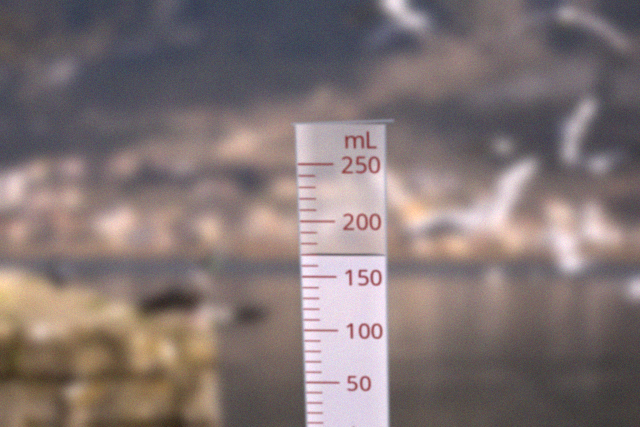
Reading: 170 mL
